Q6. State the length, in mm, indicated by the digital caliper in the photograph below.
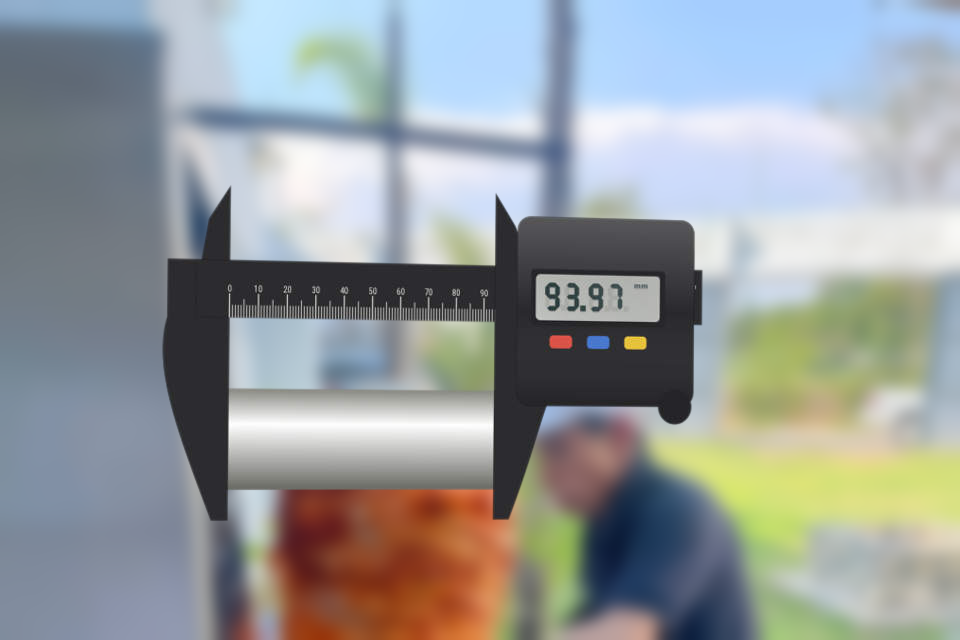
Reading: 93.97 mm
